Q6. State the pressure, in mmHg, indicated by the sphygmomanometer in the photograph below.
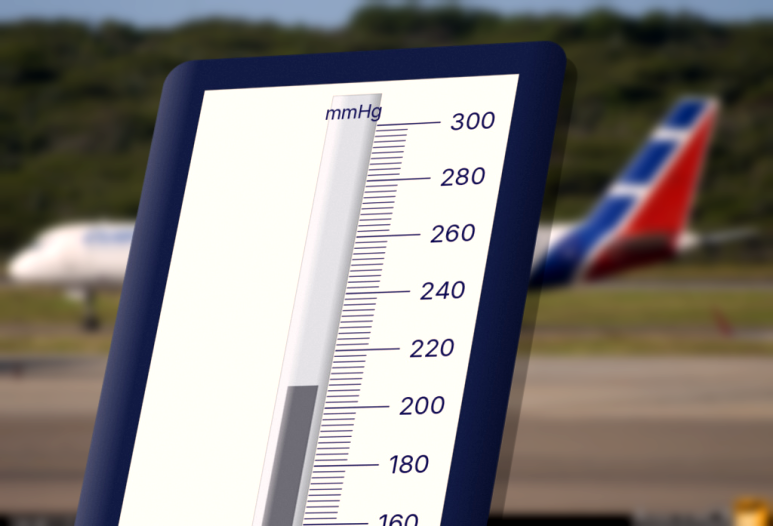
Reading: 208 mmHg
